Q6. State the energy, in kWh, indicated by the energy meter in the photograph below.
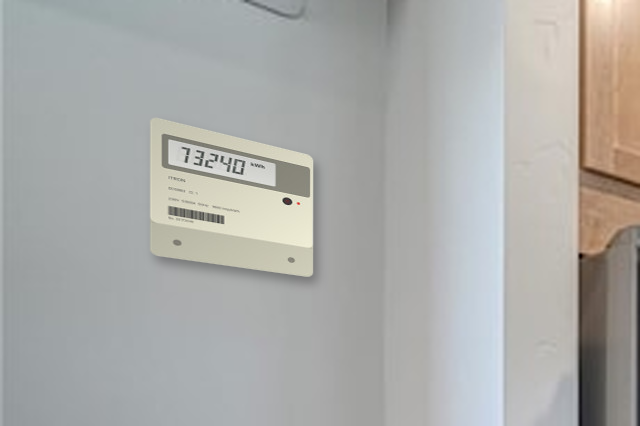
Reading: 73240 kWh
